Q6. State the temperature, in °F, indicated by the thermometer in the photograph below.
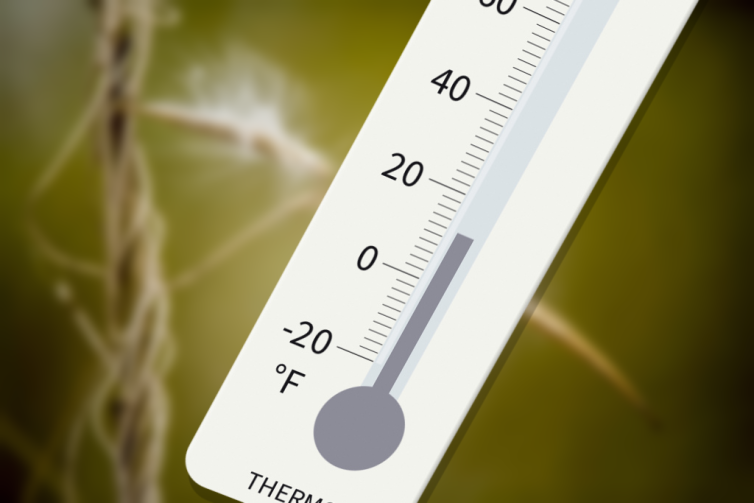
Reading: 12 °F
